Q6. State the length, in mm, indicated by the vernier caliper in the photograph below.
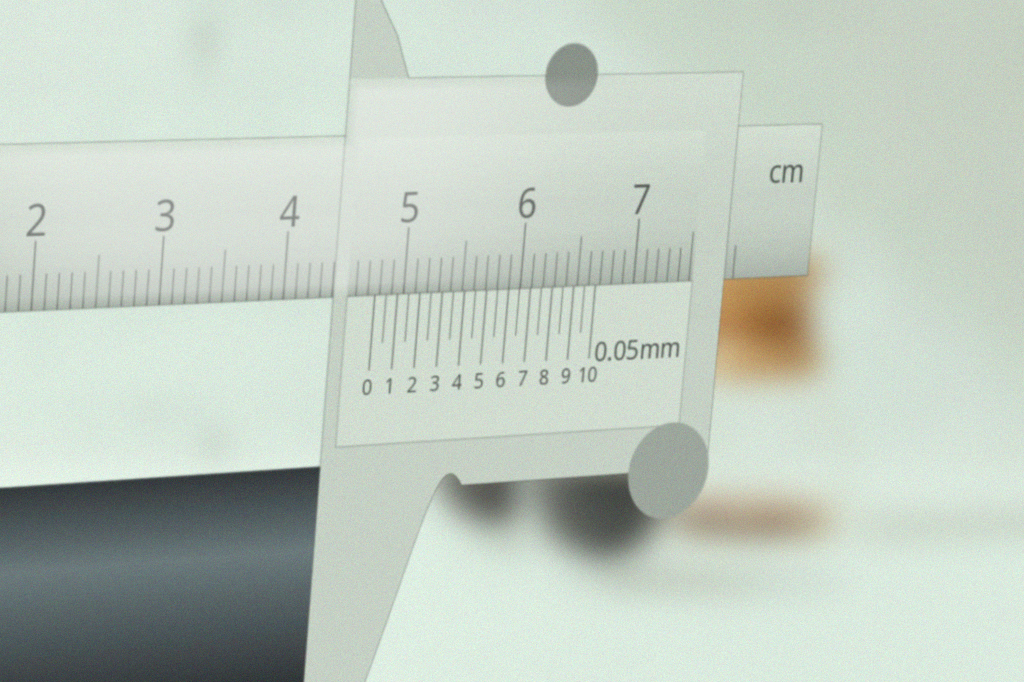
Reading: 47.6 mm
